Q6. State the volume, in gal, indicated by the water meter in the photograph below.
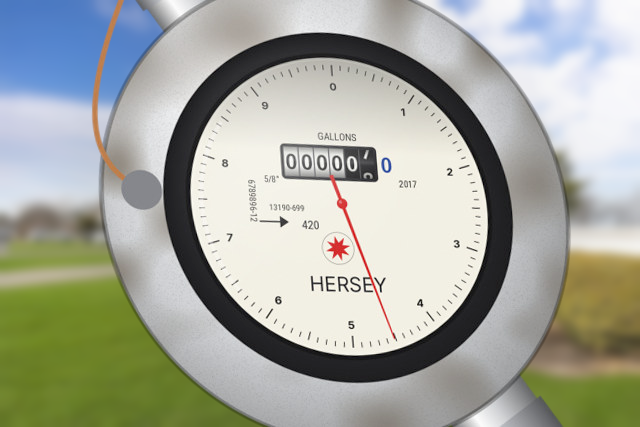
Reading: 74.5 gal
